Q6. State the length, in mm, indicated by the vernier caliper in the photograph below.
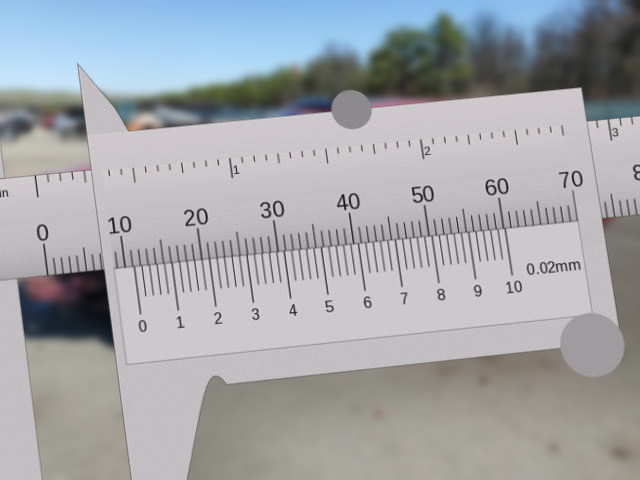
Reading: 11.2 mm
